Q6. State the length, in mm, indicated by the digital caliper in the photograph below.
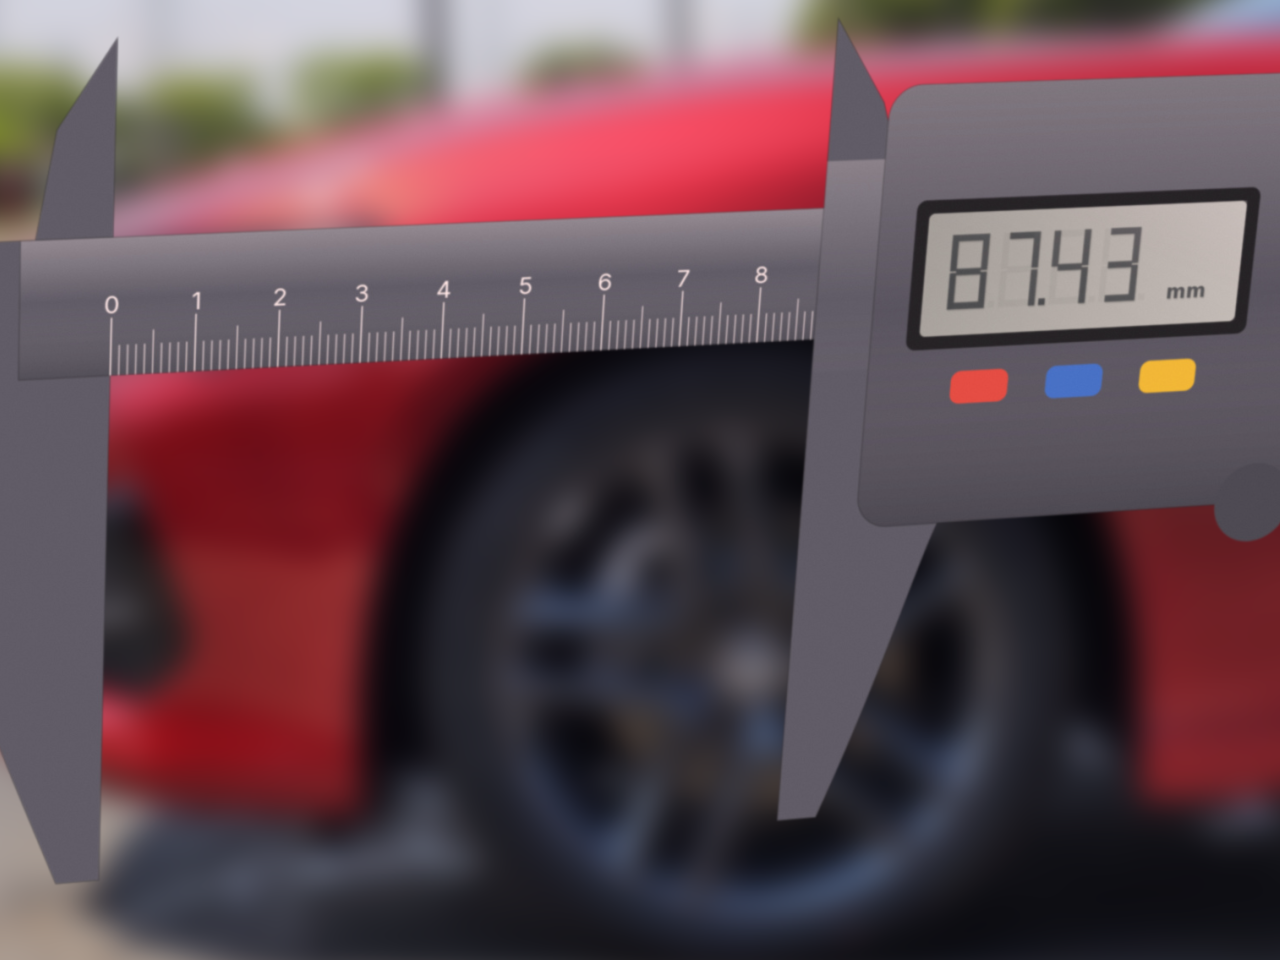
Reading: 87.43 mm
